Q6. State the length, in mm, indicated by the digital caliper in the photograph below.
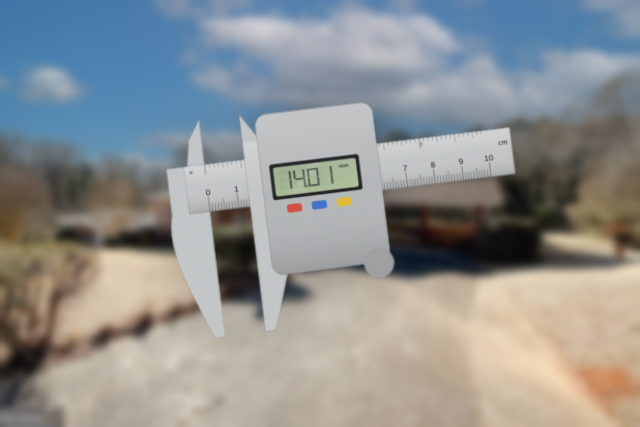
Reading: 14.01 mm
